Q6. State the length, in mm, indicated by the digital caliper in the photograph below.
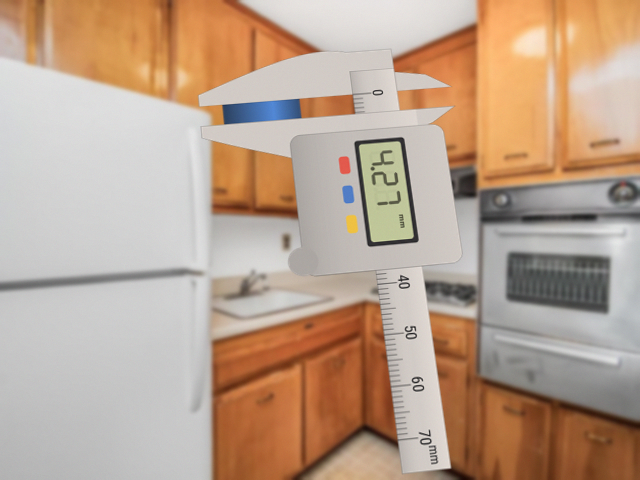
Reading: 4.27 mm
